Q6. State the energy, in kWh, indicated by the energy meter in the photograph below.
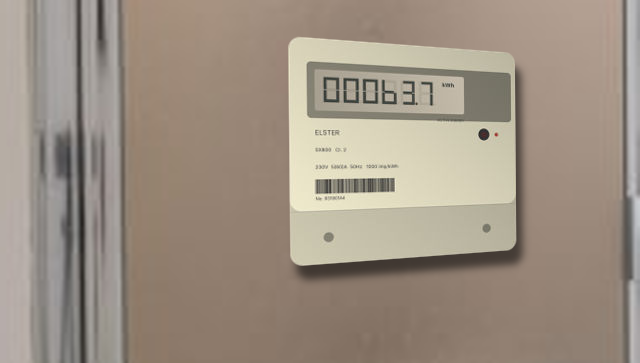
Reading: 63.7 kWh
